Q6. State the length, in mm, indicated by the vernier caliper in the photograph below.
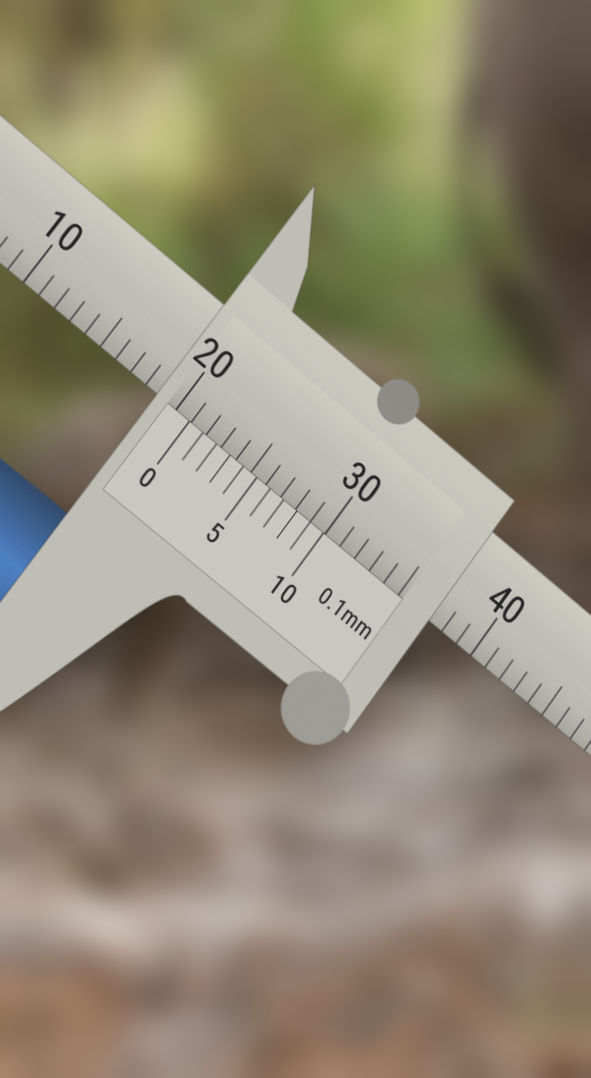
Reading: 20.9 mm
